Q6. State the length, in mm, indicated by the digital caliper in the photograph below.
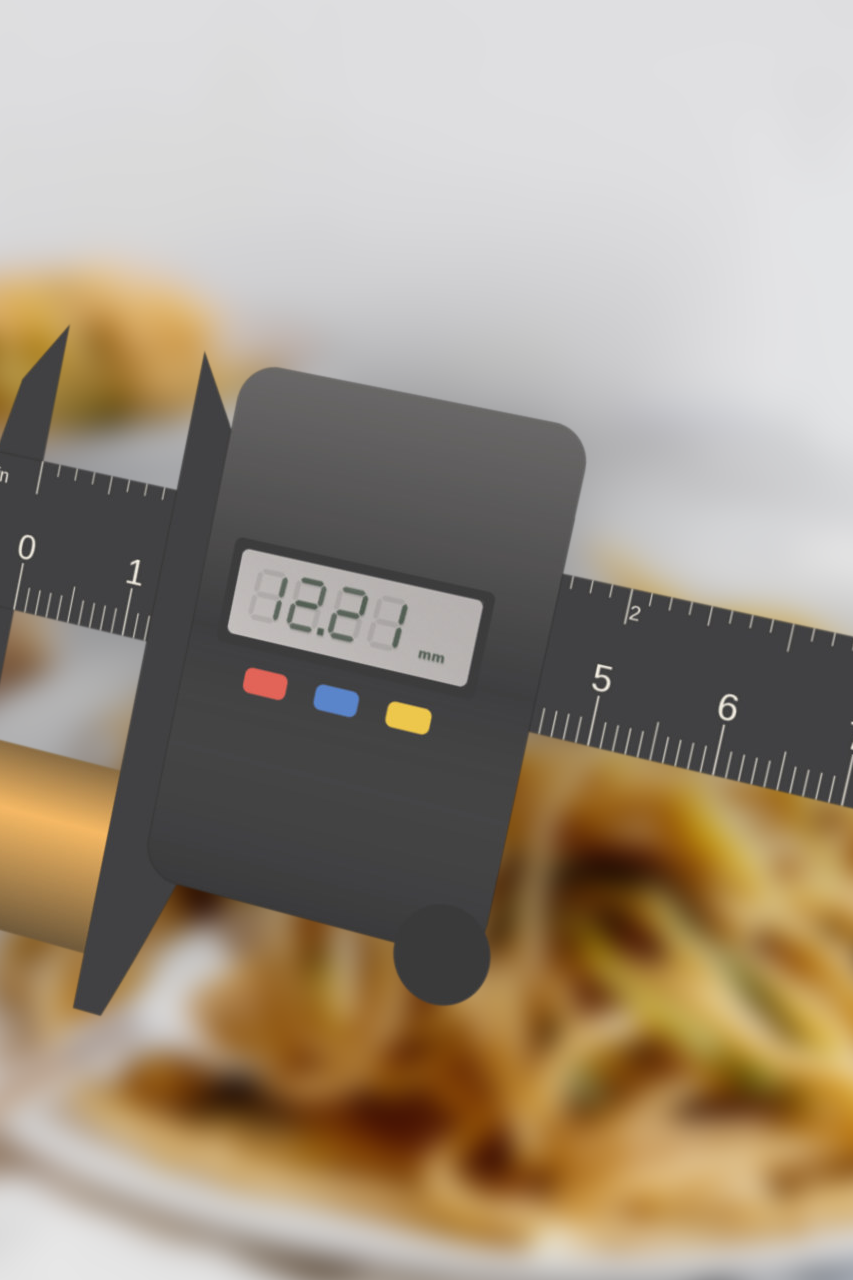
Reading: 12.21 mm
